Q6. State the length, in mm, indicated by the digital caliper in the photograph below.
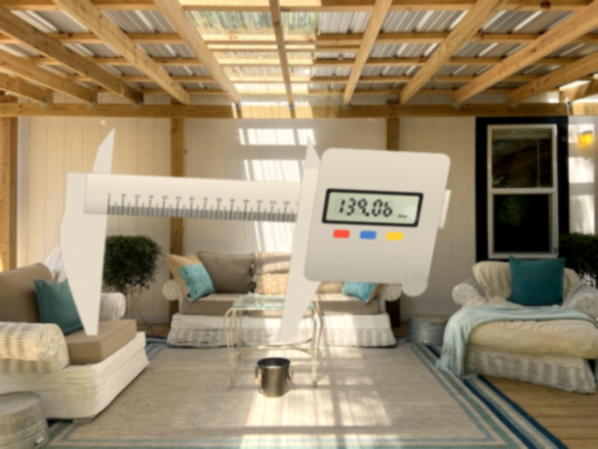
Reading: 139.06 mm
